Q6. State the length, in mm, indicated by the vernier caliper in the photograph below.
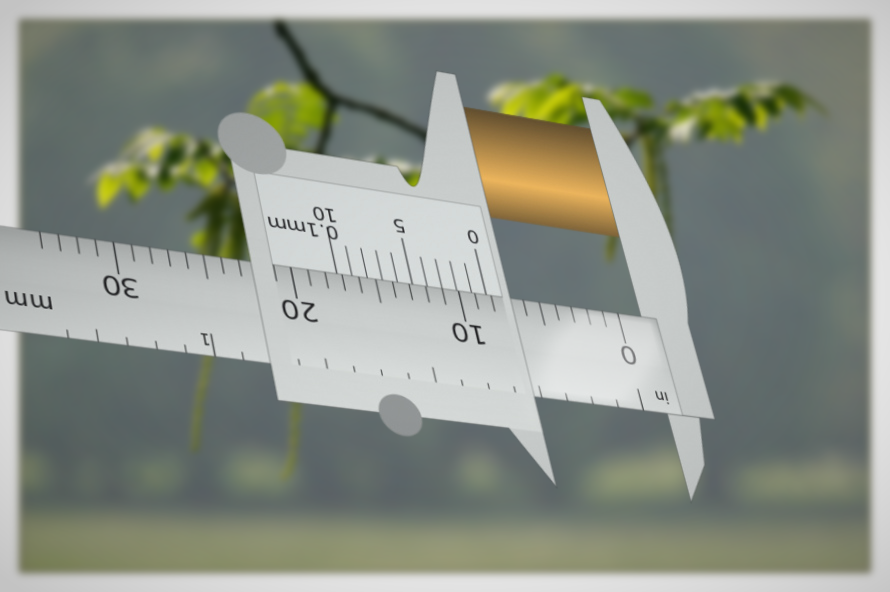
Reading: 8.3 mm
